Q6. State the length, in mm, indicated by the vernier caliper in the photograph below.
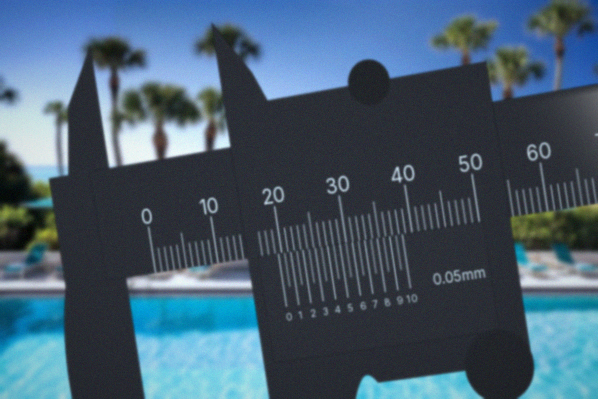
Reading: 19.5 mm
